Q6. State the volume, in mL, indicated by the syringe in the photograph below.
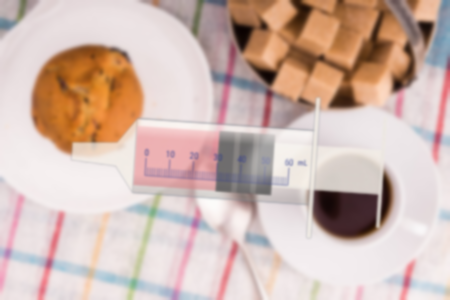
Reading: 30 mL
